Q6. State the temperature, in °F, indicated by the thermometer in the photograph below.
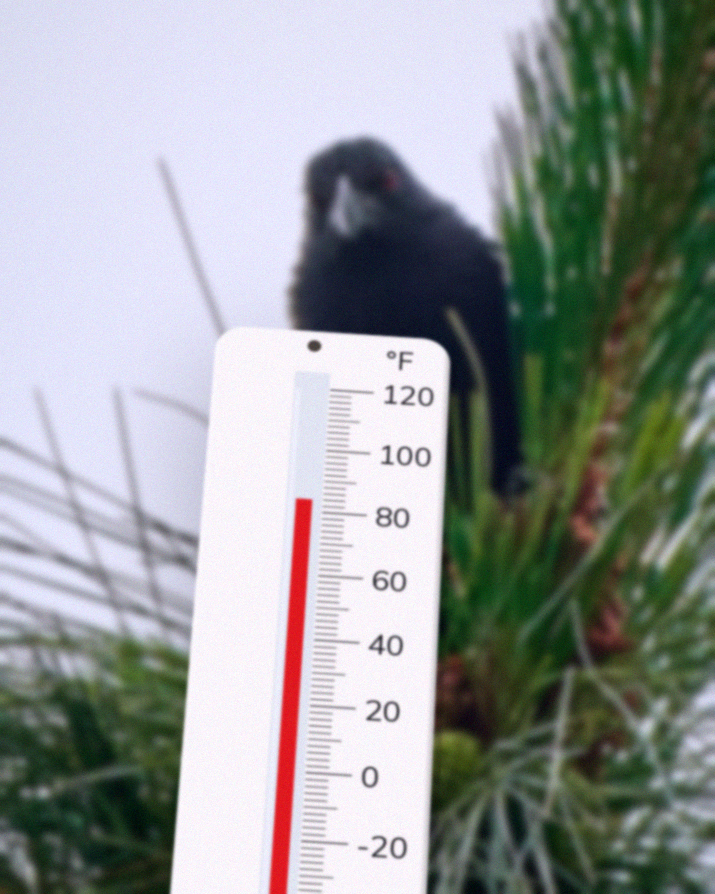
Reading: 84 °F
